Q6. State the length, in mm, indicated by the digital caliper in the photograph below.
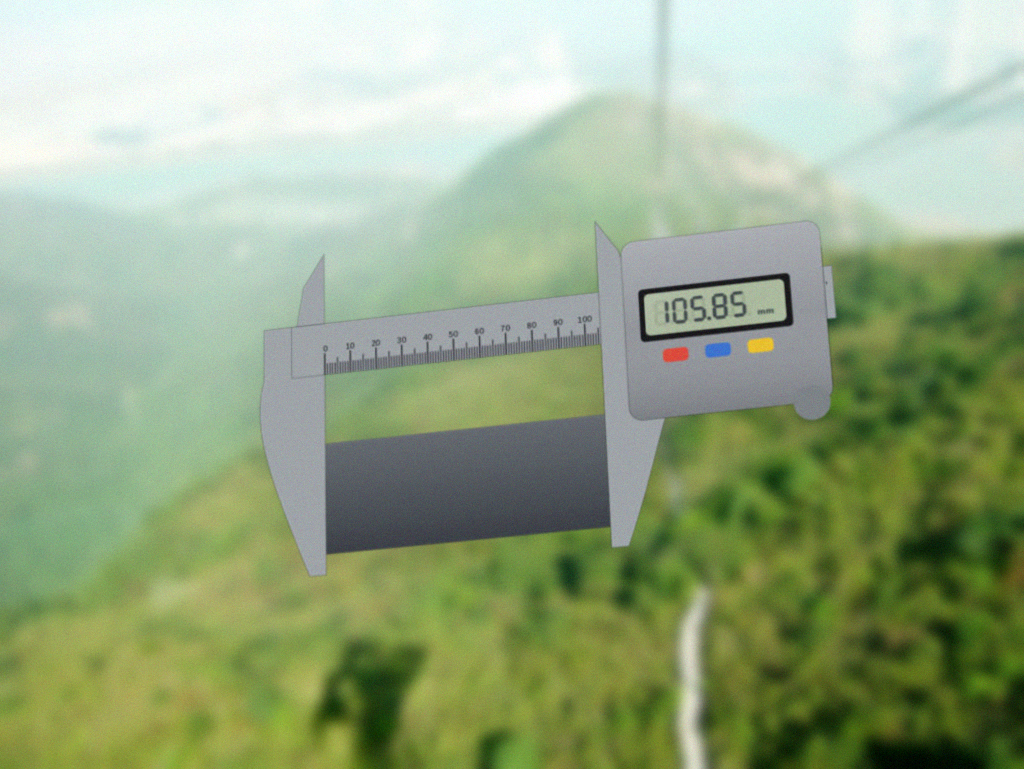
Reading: 105.85 mm
